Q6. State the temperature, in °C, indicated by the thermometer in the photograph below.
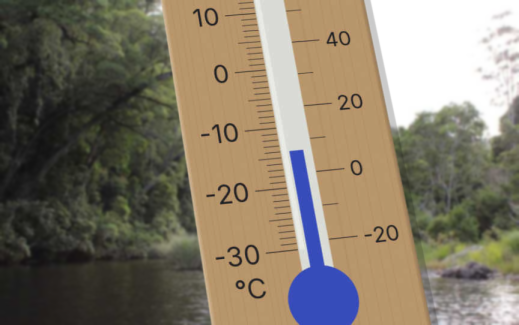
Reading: -14 °C
